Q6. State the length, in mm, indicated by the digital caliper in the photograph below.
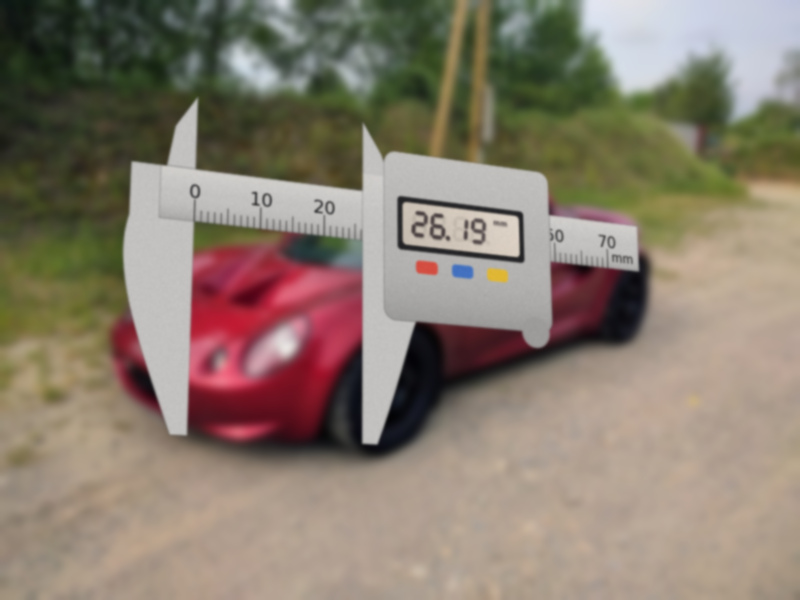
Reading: 26.19 mm
